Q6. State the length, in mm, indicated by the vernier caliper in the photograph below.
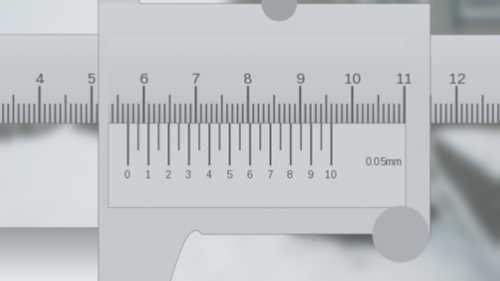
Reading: 57.0 mm
